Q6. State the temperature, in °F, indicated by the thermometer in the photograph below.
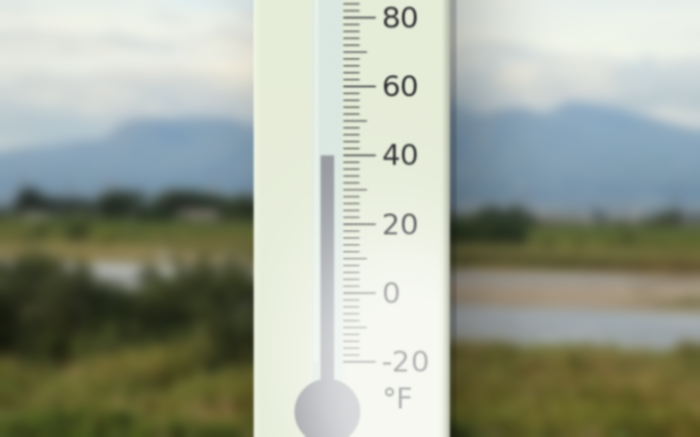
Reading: 40 °F
